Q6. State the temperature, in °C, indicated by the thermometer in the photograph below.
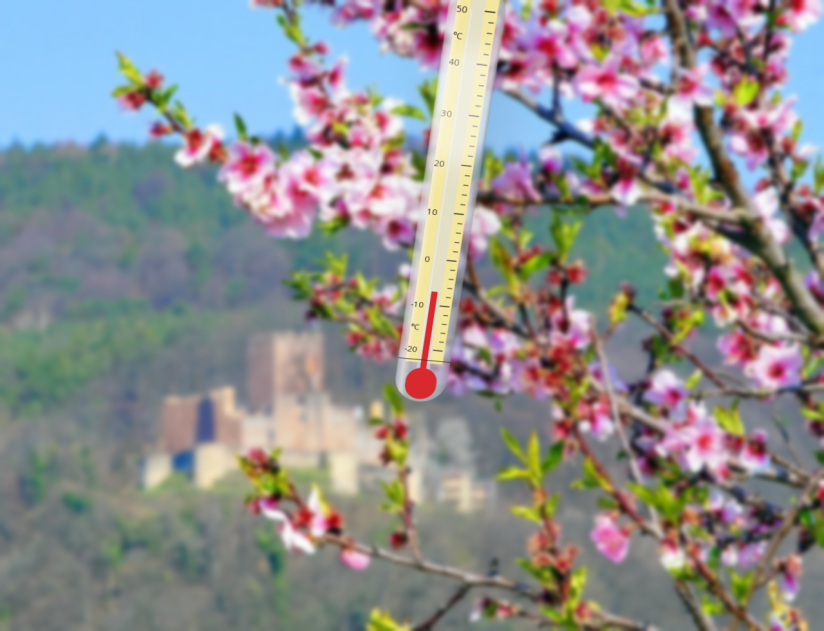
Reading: -7 °C
